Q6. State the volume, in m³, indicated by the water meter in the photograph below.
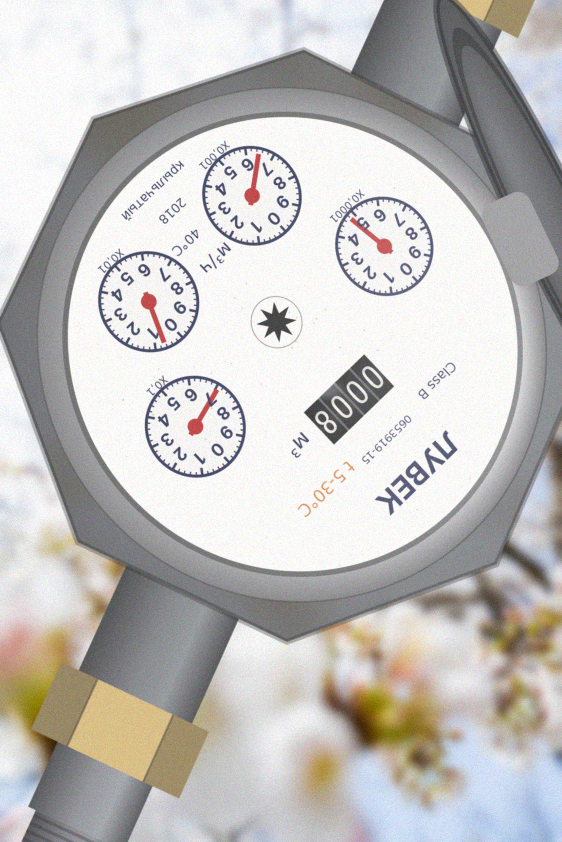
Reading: 8.7064 m³
